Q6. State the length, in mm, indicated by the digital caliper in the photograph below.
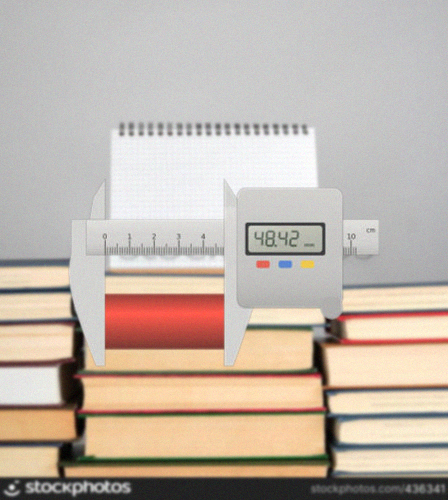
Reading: 48.42 mm
